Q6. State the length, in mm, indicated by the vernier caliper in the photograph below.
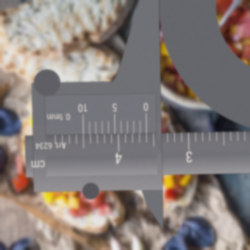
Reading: 36.0 mm
